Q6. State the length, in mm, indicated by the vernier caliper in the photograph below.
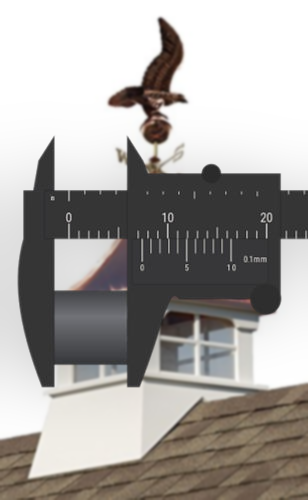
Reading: 7.4 mm
